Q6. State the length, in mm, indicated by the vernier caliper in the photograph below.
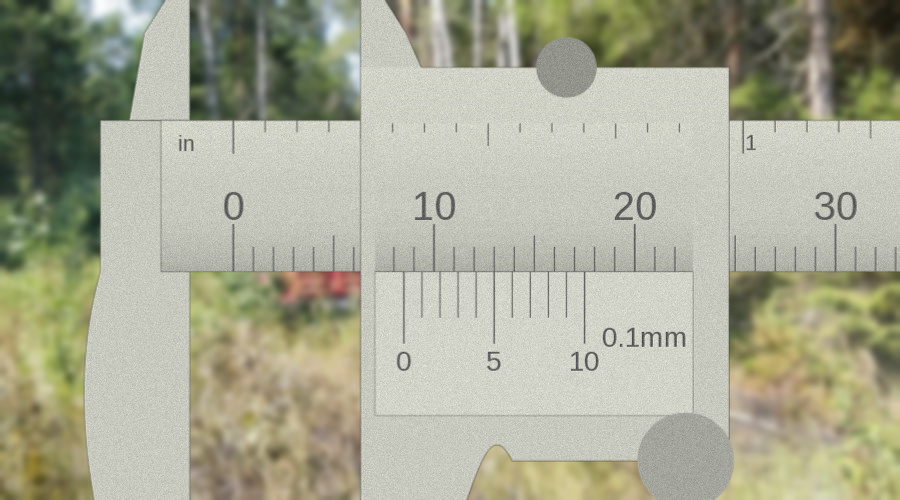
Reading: 8.5 mm
